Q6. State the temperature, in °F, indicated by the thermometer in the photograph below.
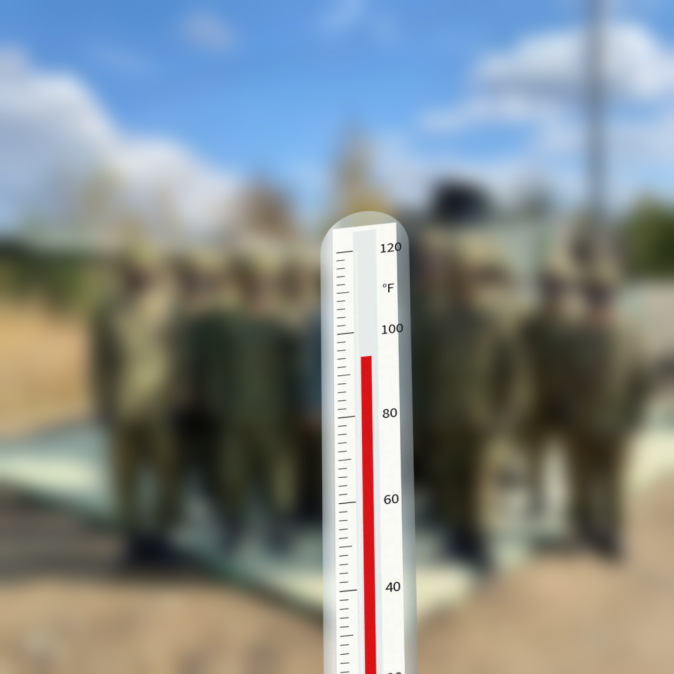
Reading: 94 °F
